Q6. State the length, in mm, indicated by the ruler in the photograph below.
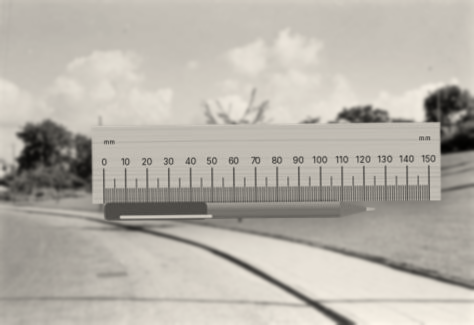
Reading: 125 mm
